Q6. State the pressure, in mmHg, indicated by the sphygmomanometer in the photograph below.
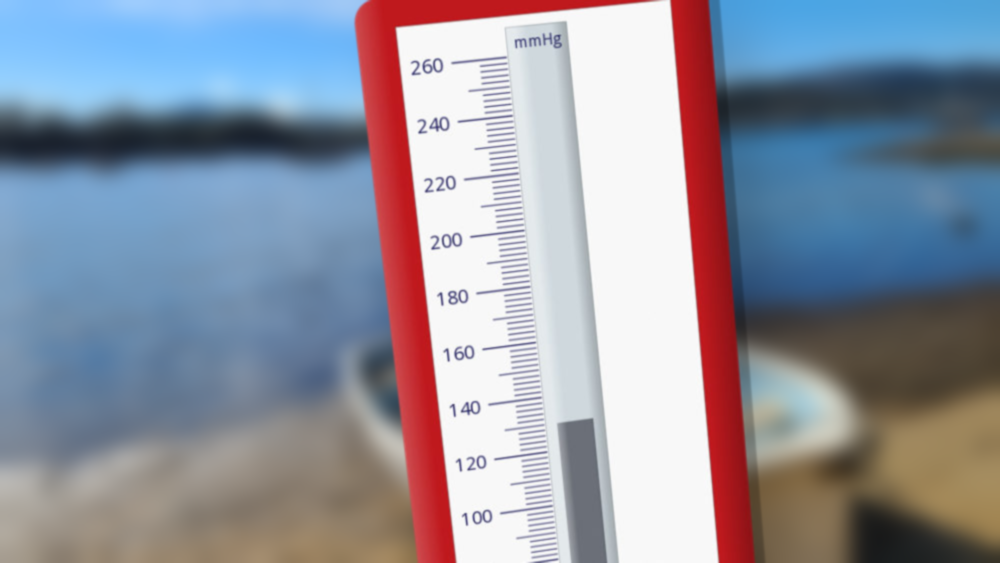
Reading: 130 mmHg
